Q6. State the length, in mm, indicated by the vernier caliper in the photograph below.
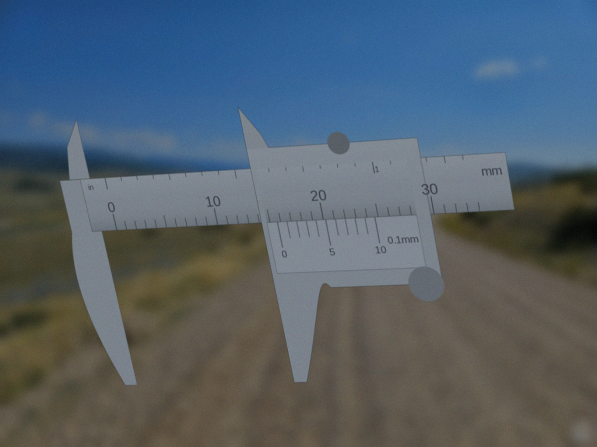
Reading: 15.7 mm
